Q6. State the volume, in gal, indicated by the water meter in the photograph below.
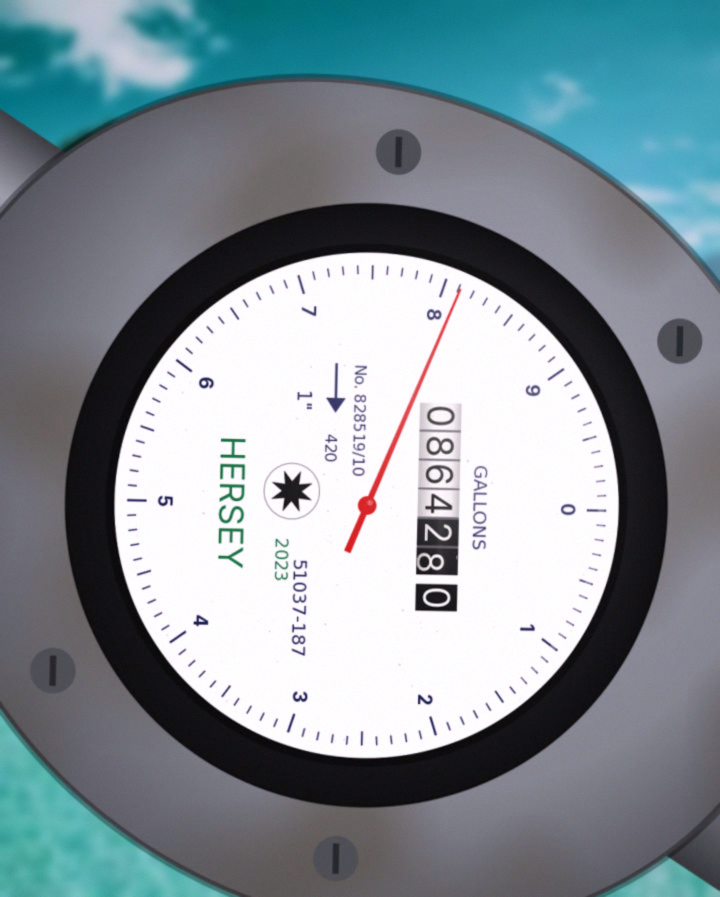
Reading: 864278.1 gal
